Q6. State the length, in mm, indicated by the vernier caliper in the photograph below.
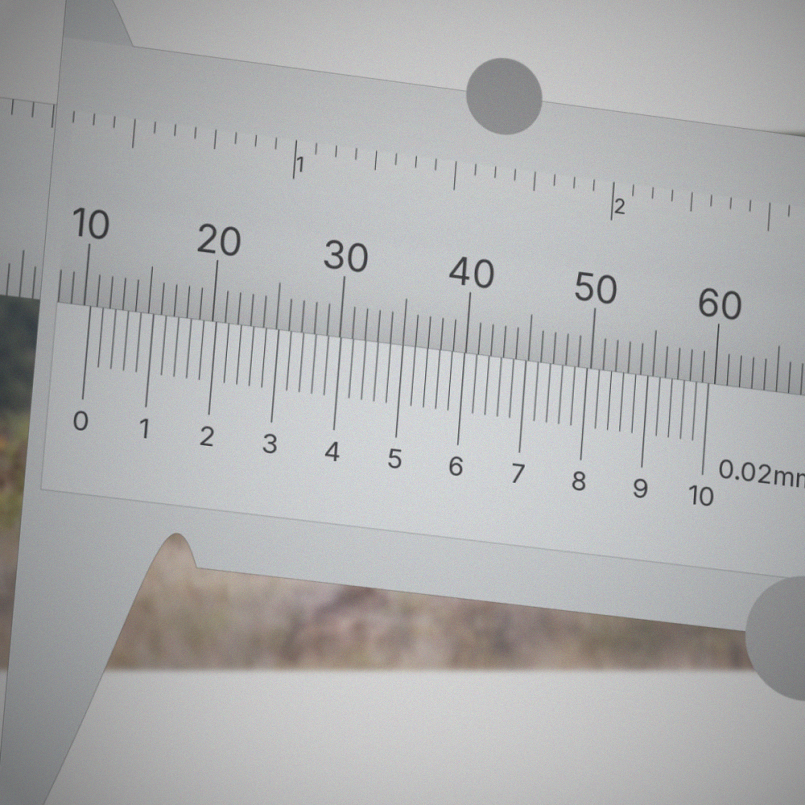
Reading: 10.5 mm
